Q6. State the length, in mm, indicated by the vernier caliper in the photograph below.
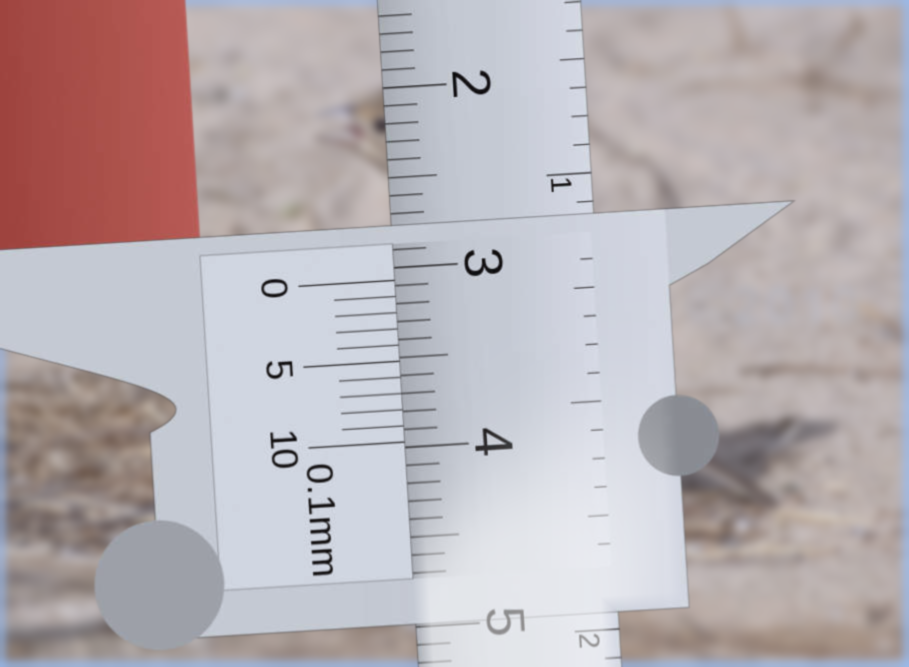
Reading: 30.7 mm
